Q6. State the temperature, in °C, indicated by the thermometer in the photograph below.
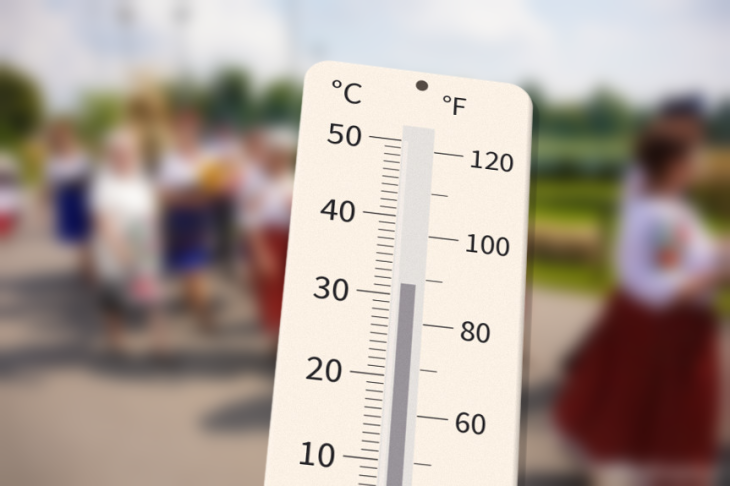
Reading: 31.5 °C
